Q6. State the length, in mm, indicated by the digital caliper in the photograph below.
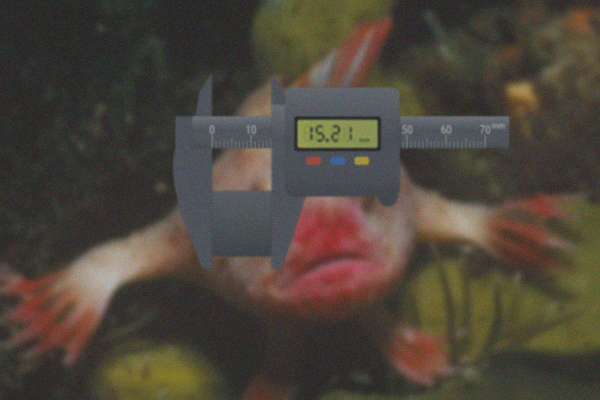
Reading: 15.21 mm
